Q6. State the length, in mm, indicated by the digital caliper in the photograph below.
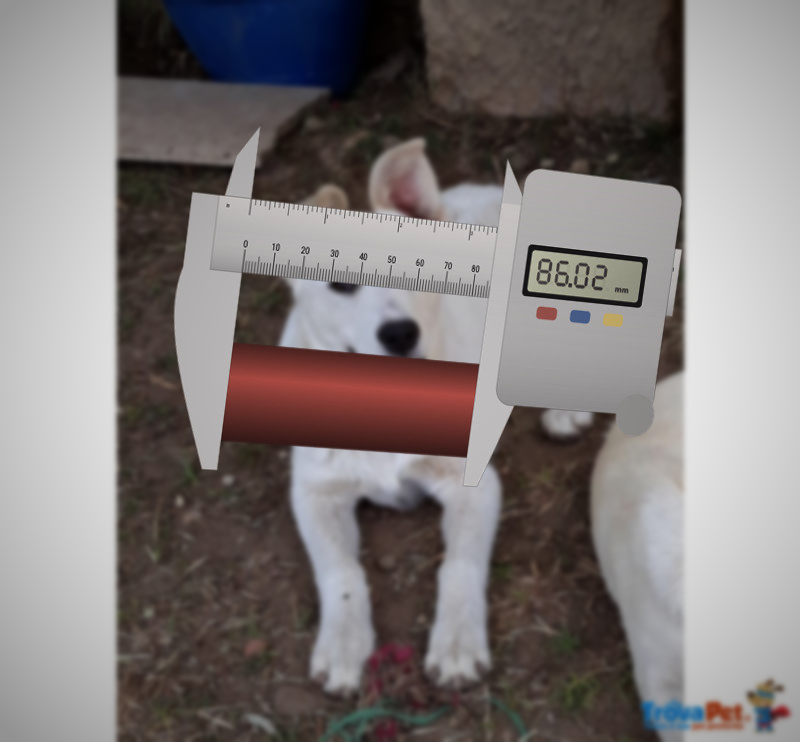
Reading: 86.02 mm
